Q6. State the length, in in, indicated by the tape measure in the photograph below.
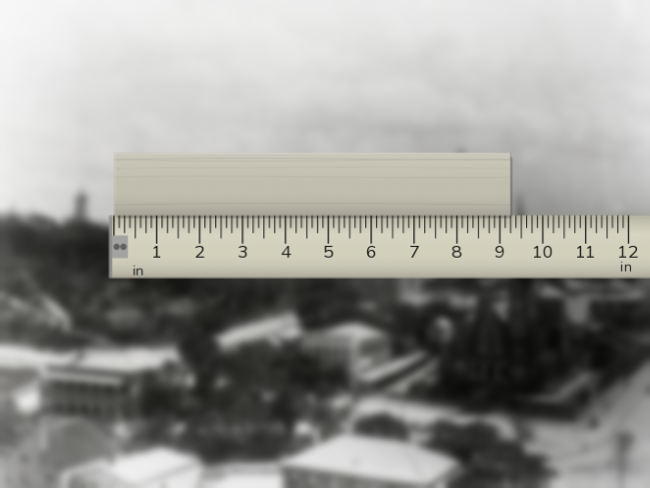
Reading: 9.25 in
